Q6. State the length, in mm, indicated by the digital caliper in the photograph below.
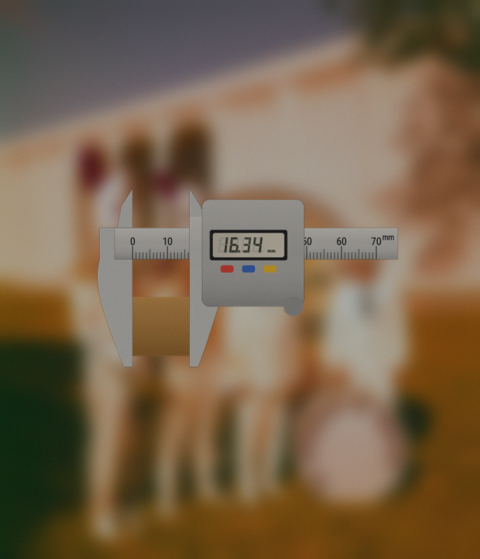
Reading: 16.34 mm
